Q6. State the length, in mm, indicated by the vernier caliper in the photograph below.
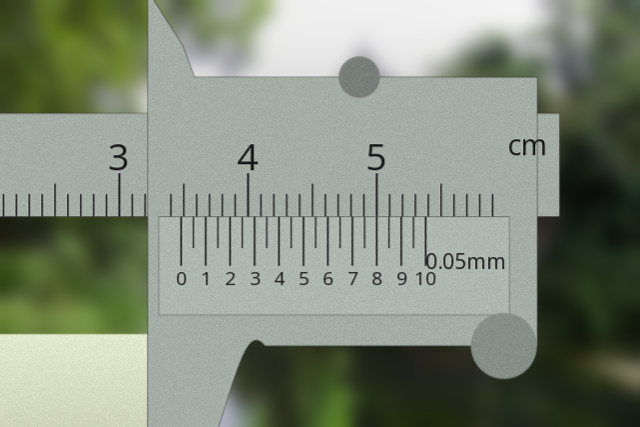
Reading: 34.8 mm
